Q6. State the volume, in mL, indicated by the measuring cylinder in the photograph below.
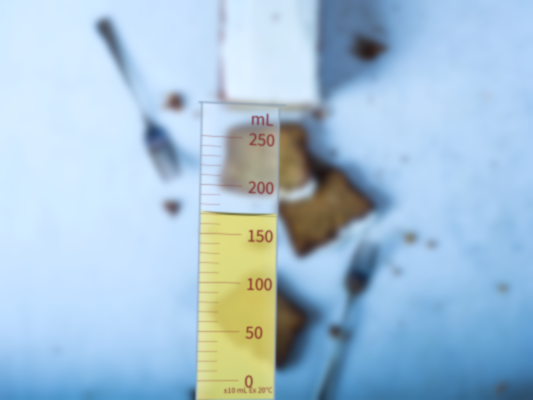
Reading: 170 mL
